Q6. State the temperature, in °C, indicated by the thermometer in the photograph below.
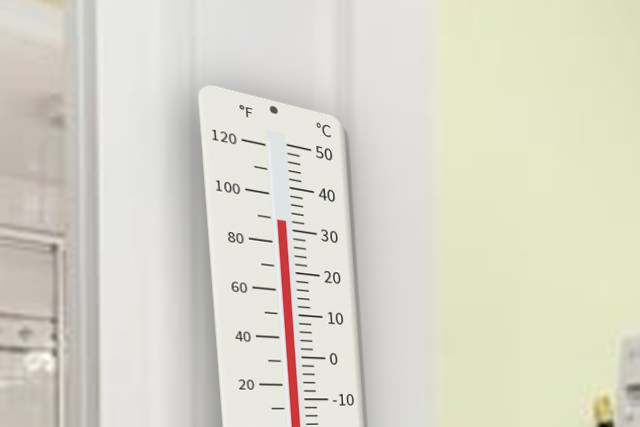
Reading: 32 °C
